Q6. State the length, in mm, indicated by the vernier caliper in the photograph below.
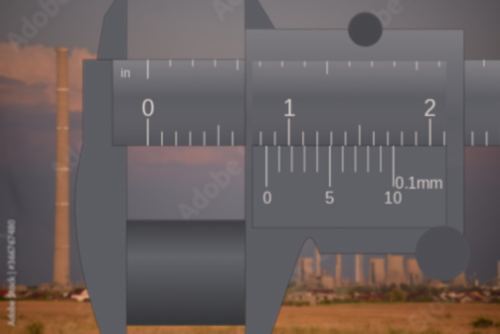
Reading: 8.4 mm
